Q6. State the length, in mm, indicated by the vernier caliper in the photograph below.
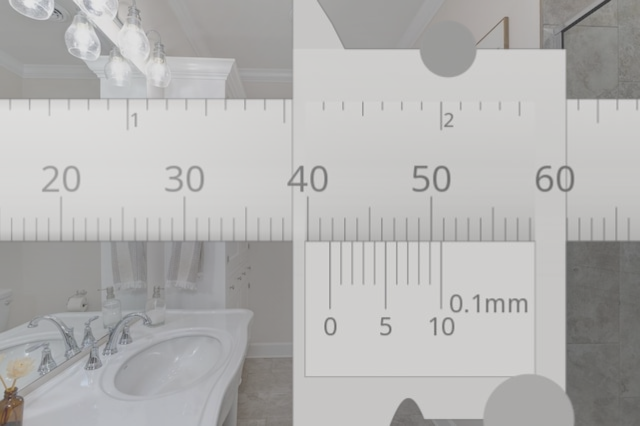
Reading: 41.8 mm
